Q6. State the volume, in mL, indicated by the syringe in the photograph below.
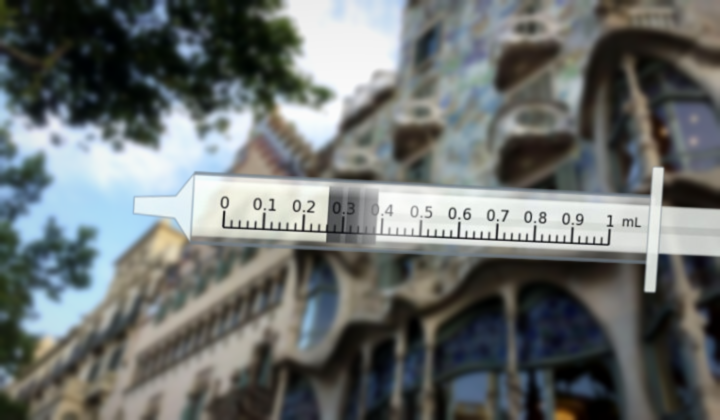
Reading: 0.26 mL
